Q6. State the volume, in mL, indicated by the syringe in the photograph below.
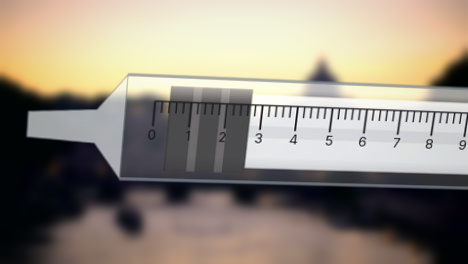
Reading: 0.4 mL
